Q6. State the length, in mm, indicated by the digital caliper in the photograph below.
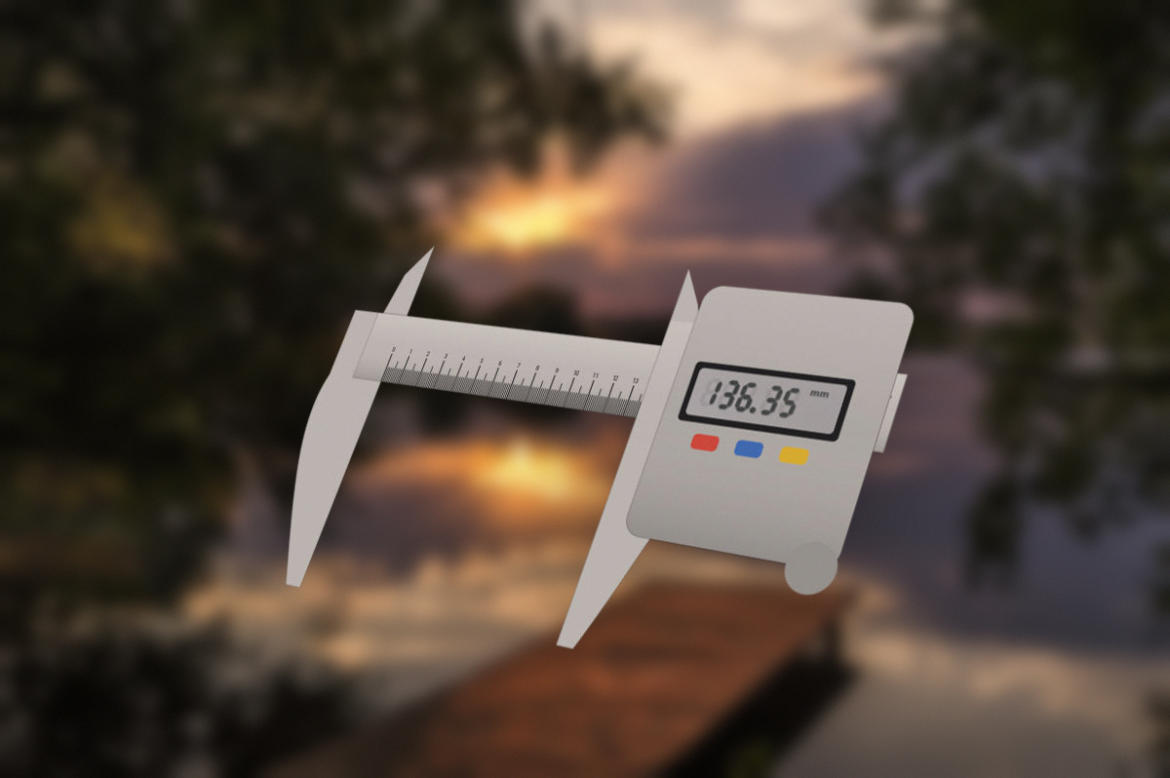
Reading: 136.35 mm
